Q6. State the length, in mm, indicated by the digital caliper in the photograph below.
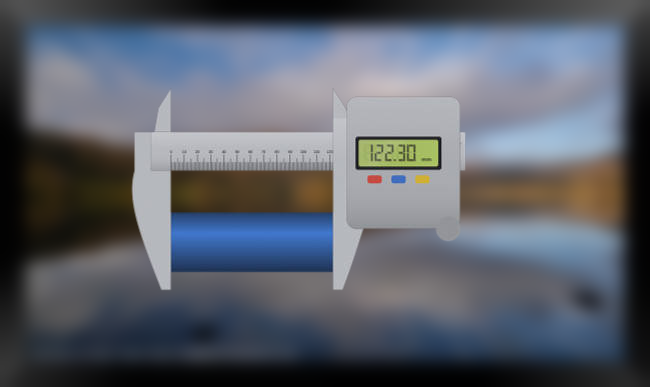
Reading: 122.30 mm
